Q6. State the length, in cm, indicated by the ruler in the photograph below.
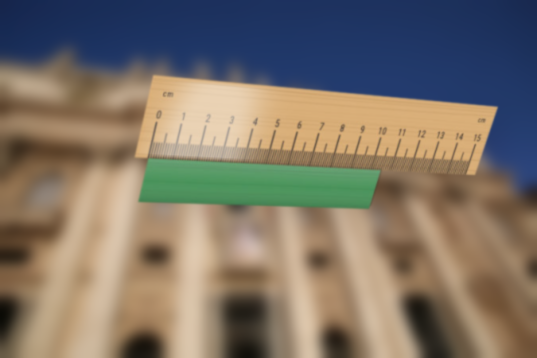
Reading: 10.5 cm
